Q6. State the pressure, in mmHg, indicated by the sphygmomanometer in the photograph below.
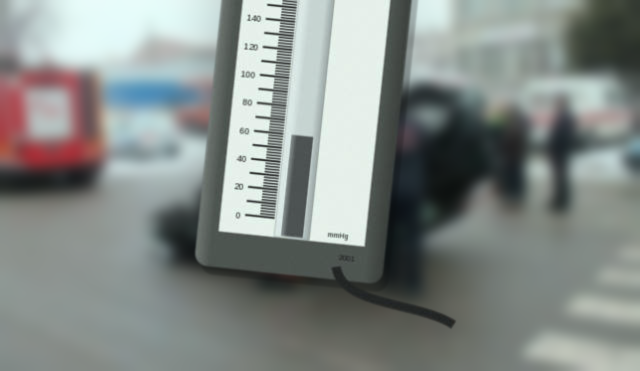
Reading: 60 mmHg
